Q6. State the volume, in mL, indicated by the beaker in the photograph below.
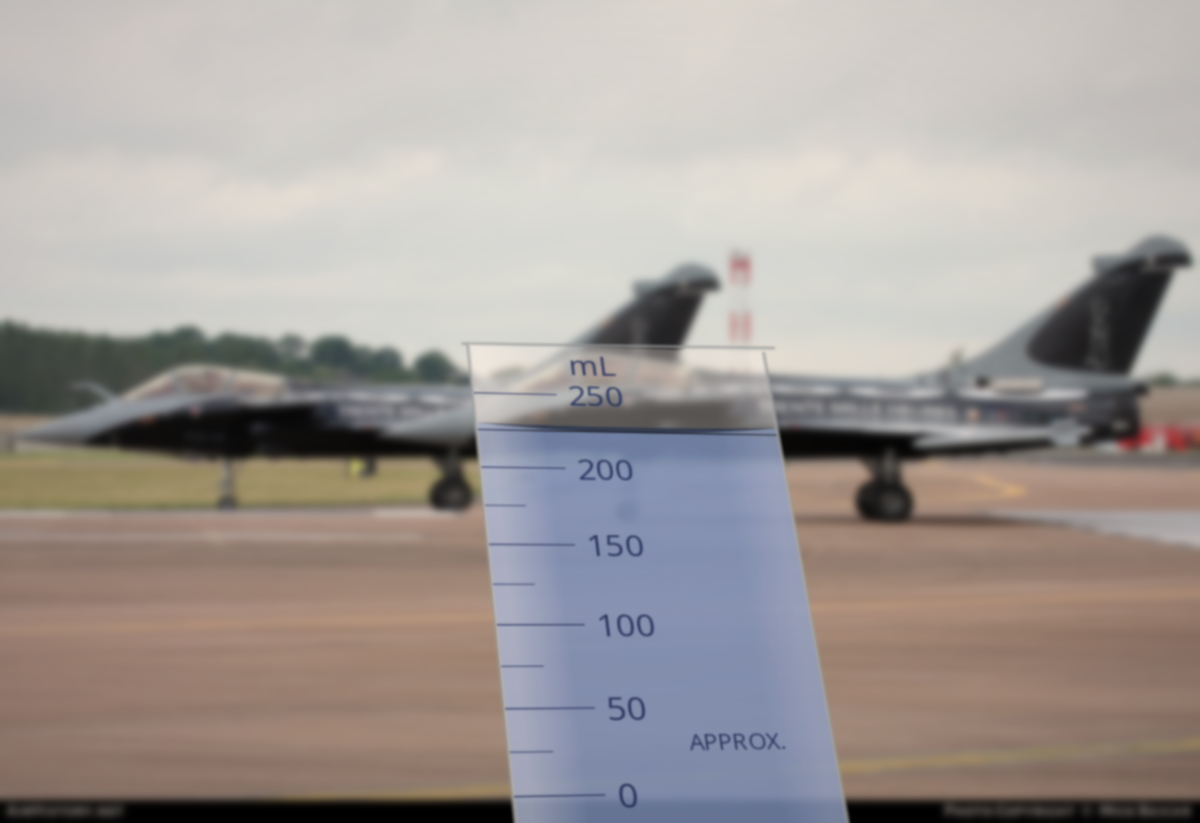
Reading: 225 mL
